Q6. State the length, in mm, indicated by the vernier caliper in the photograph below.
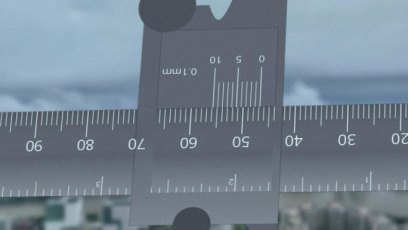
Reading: 46.8 mm
